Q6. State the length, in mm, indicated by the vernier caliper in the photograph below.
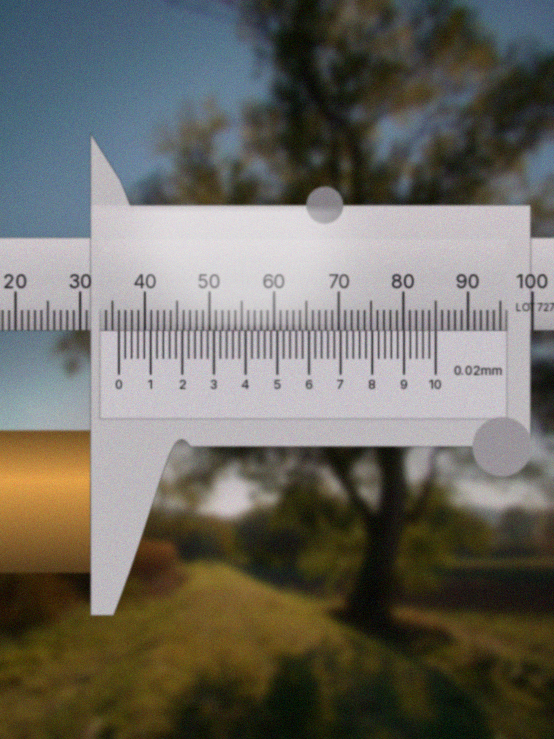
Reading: 36.0 mm
